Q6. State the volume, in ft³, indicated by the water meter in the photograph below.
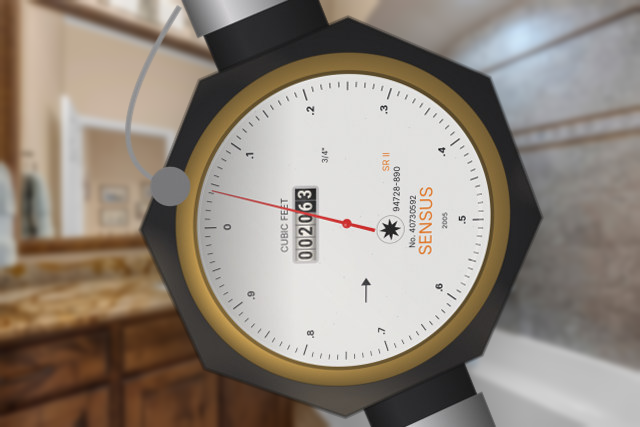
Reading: 2063.04 ft³
